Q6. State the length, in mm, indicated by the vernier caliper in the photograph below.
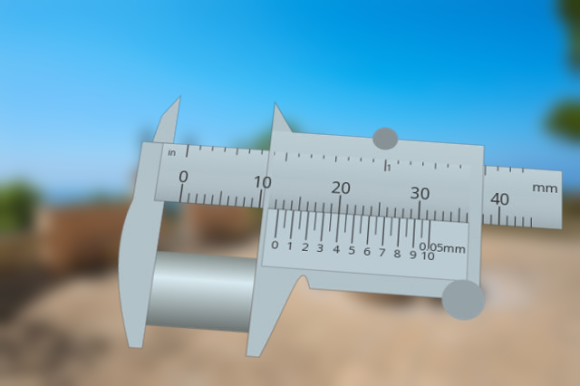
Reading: 12.4 mm
